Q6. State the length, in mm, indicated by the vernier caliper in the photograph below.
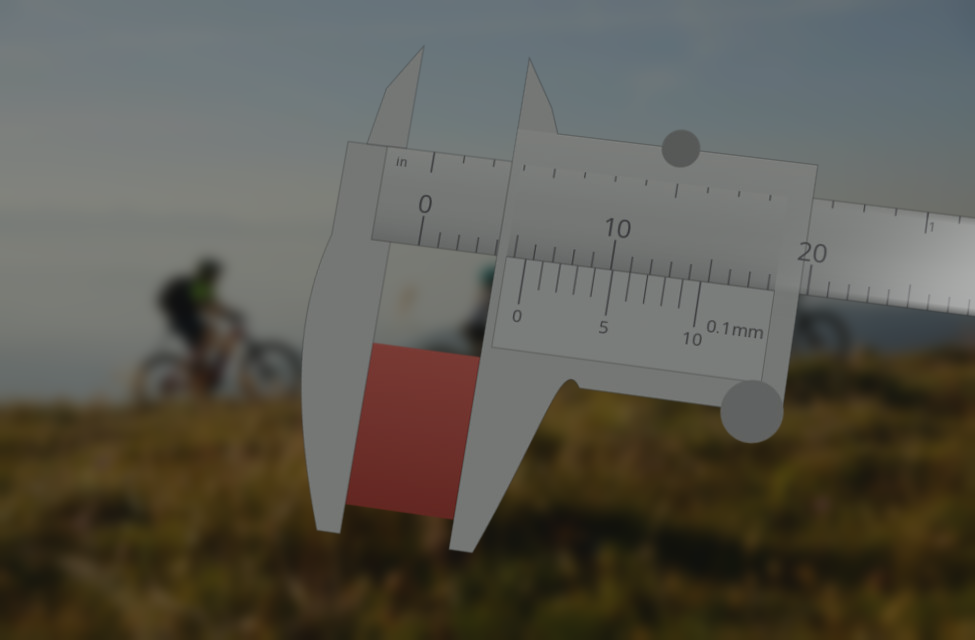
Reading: 5.6 mm
